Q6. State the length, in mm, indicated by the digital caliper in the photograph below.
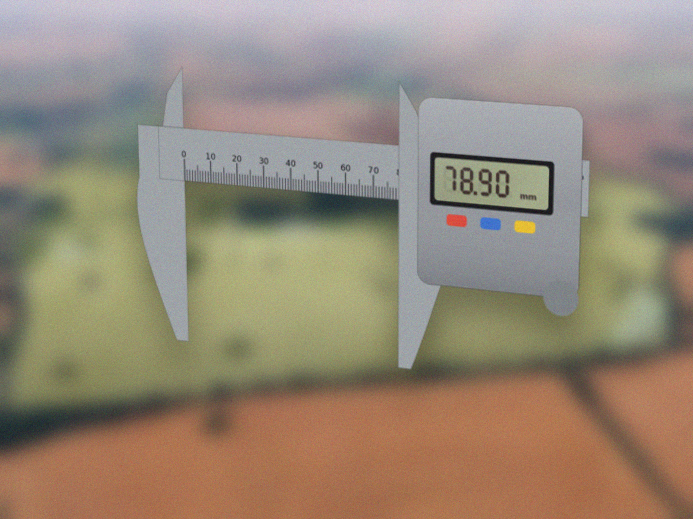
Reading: 78.90 mm
